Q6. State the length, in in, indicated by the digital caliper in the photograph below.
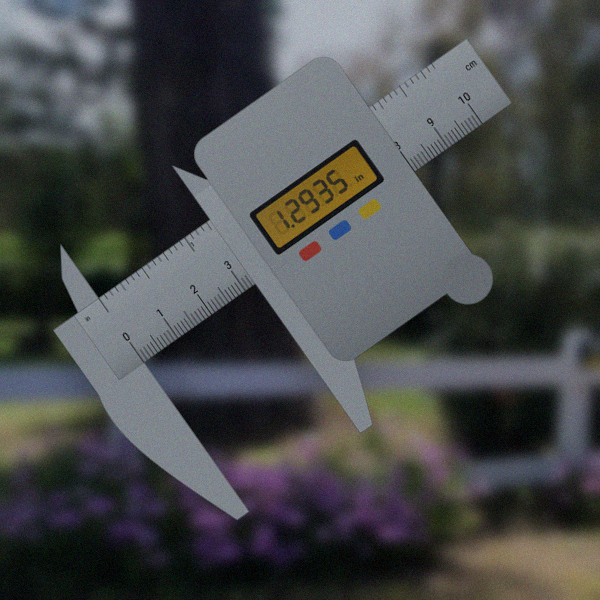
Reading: 1.2935 in
